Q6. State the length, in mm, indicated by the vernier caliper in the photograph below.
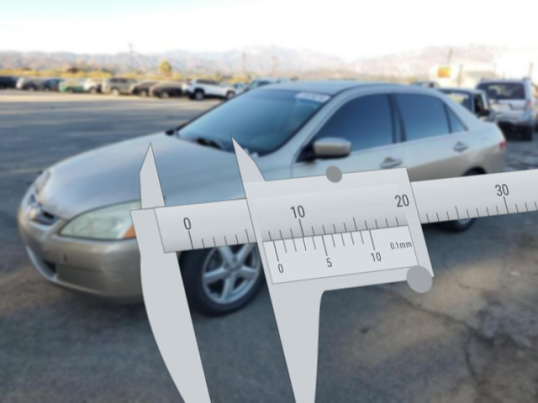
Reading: 7.2 mm
